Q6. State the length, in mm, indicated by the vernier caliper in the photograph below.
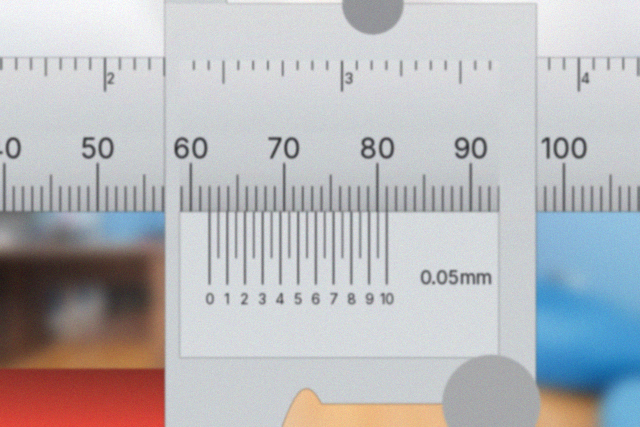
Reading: 62.0 mm
